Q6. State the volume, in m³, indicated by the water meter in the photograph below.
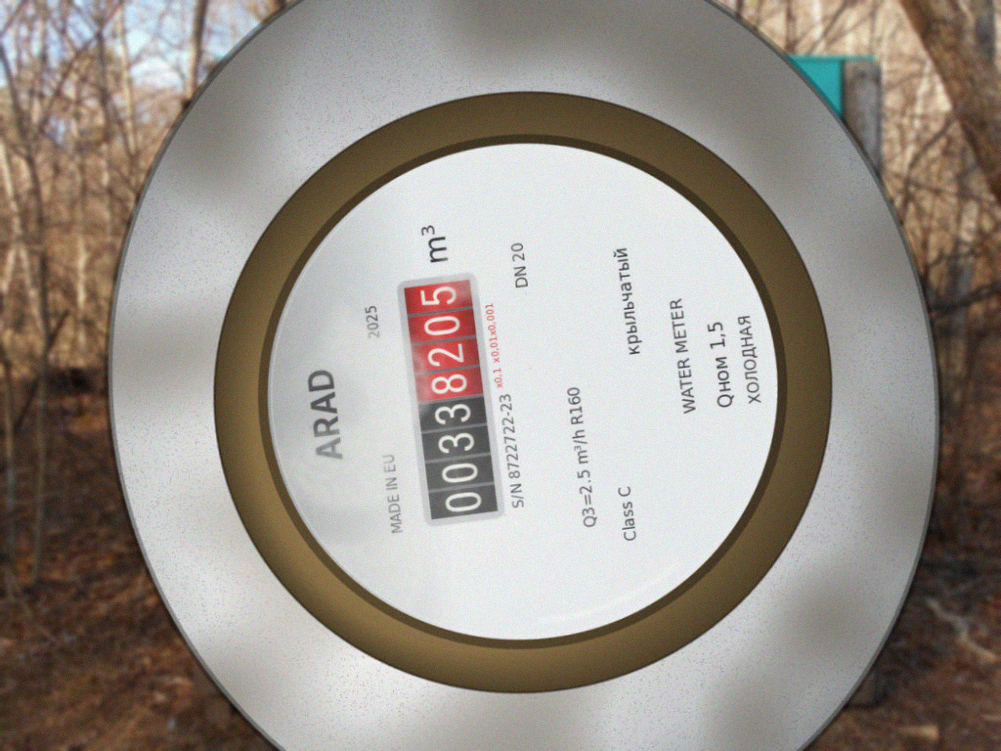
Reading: 33.8205 m³
